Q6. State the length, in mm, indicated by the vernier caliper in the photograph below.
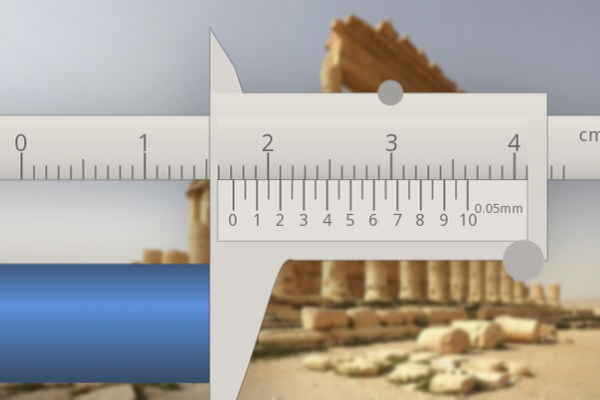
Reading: 17.2 mm
